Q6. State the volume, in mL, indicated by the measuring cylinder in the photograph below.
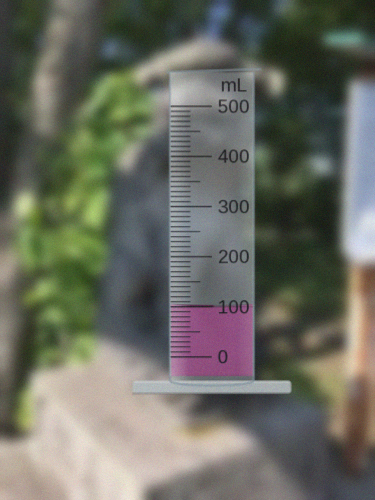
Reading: 100 mL
